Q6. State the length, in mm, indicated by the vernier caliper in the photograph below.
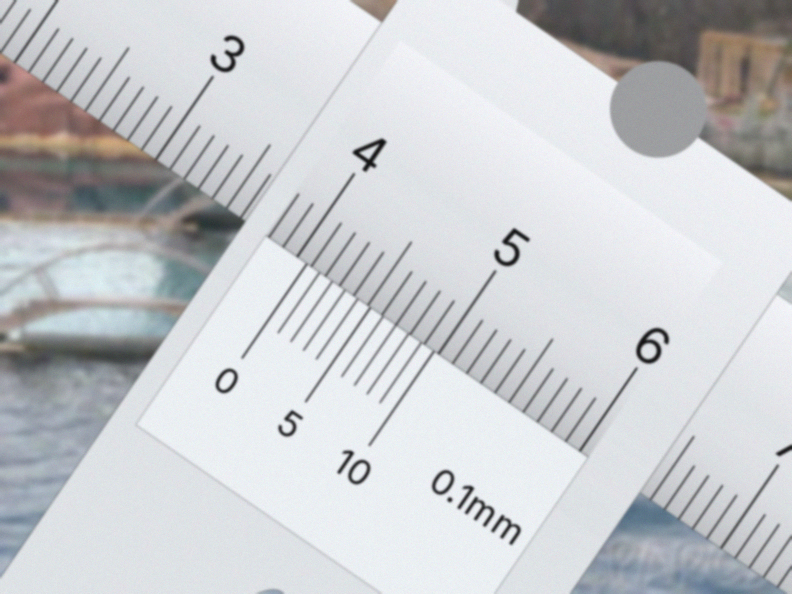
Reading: 40.7 mm
